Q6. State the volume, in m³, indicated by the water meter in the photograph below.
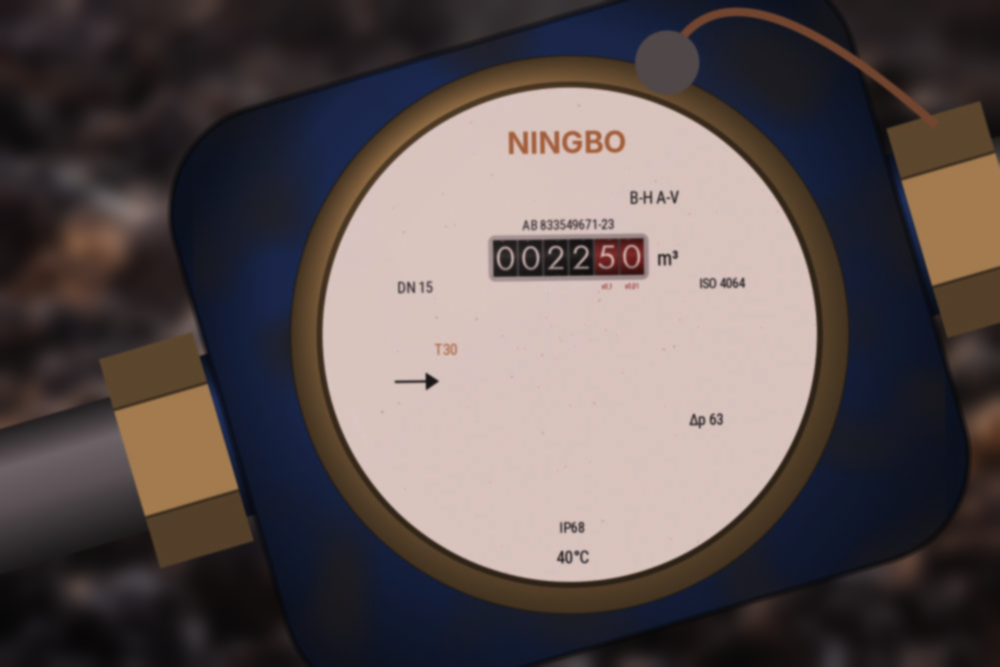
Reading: 22.50 m³
